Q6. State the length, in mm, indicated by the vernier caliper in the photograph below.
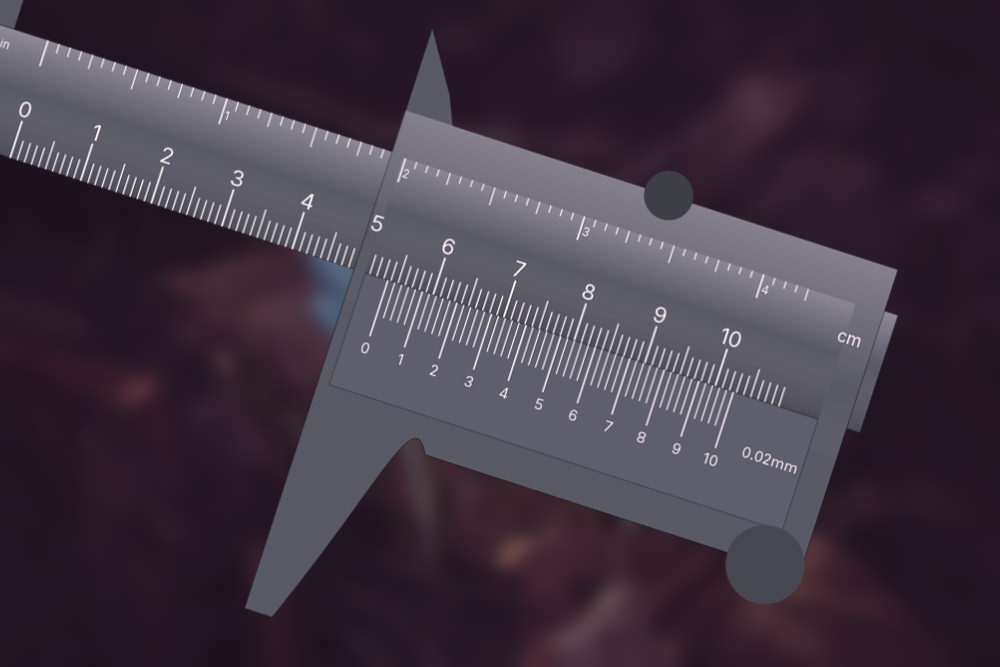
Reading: 53.6 mm
